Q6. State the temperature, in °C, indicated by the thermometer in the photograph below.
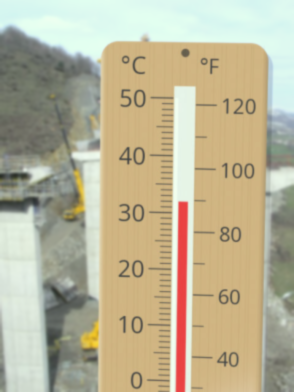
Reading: 32 °C
